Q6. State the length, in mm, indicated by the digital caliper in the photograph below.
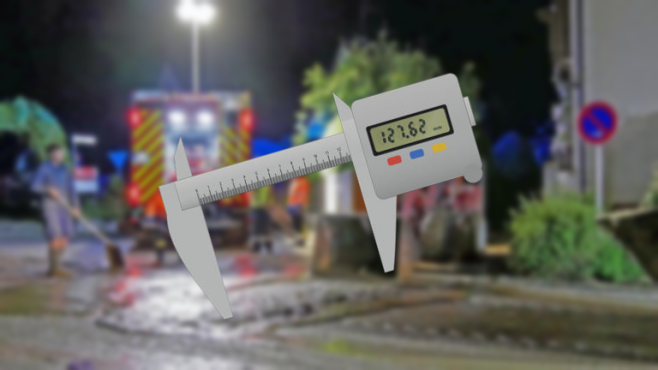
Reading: 127.62 mm
